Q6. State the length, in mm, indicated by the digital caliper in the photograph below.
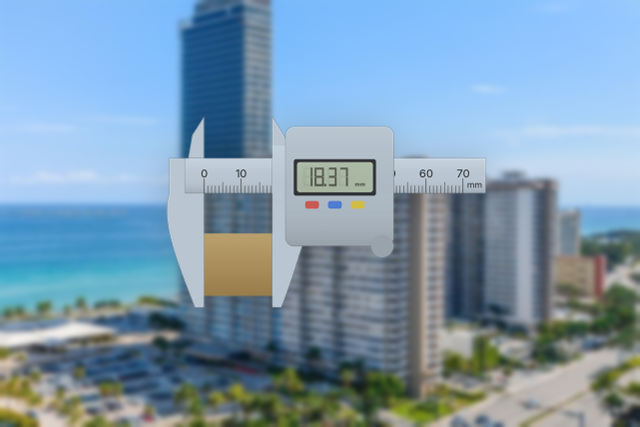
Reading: 18.37 mm
